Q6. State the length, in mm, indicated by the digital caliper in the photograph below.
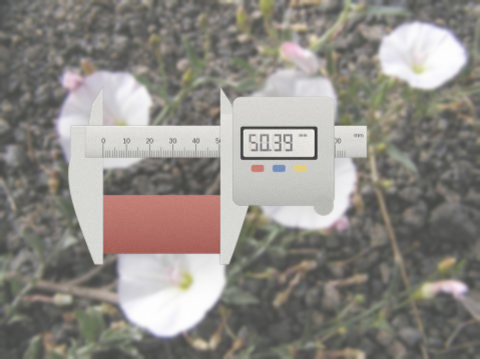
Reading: 50.39 mm
